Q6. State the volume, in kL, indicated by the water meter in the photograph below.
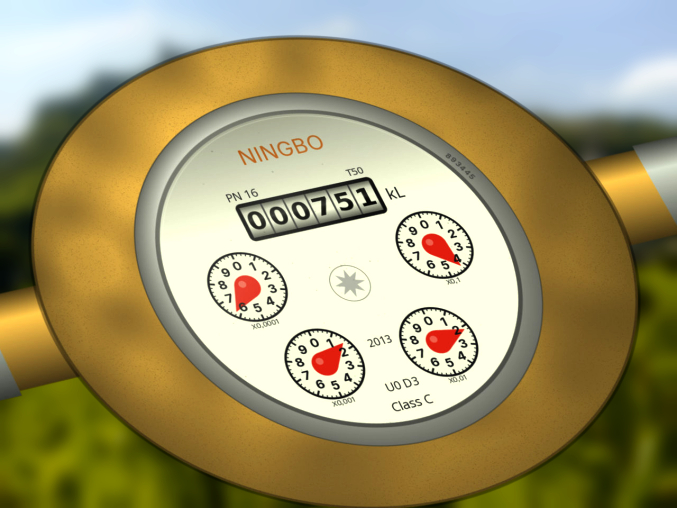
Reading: 751.4216 kL
